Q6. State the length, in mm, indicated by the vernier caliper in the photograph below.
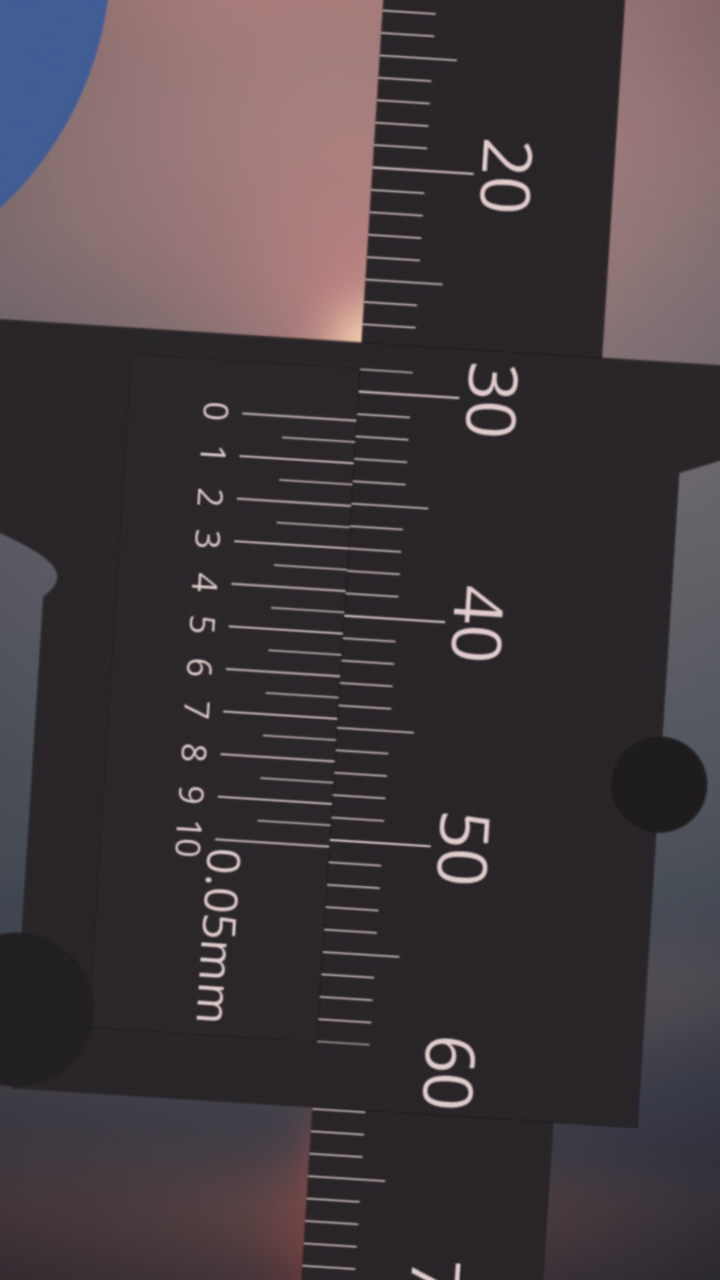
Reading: 31.3 mm
